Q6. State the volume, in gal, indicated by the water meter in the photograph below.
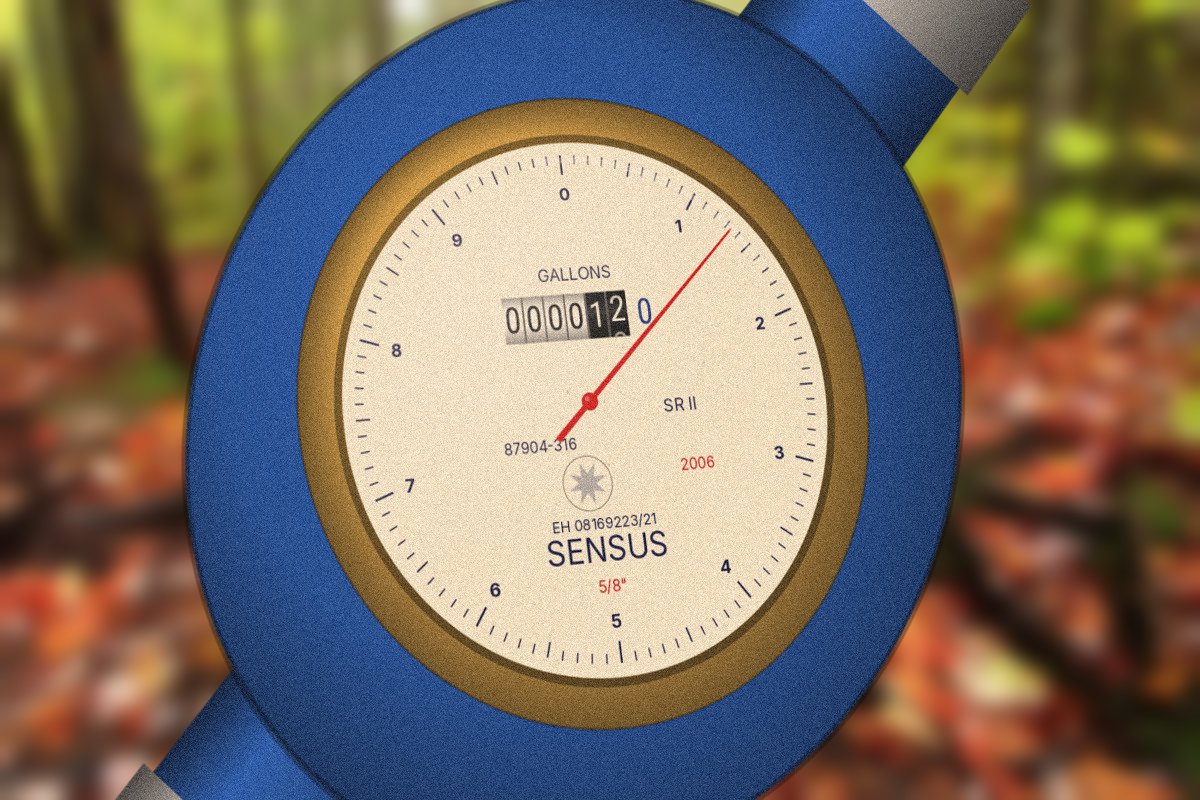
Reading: 121.3 gal
